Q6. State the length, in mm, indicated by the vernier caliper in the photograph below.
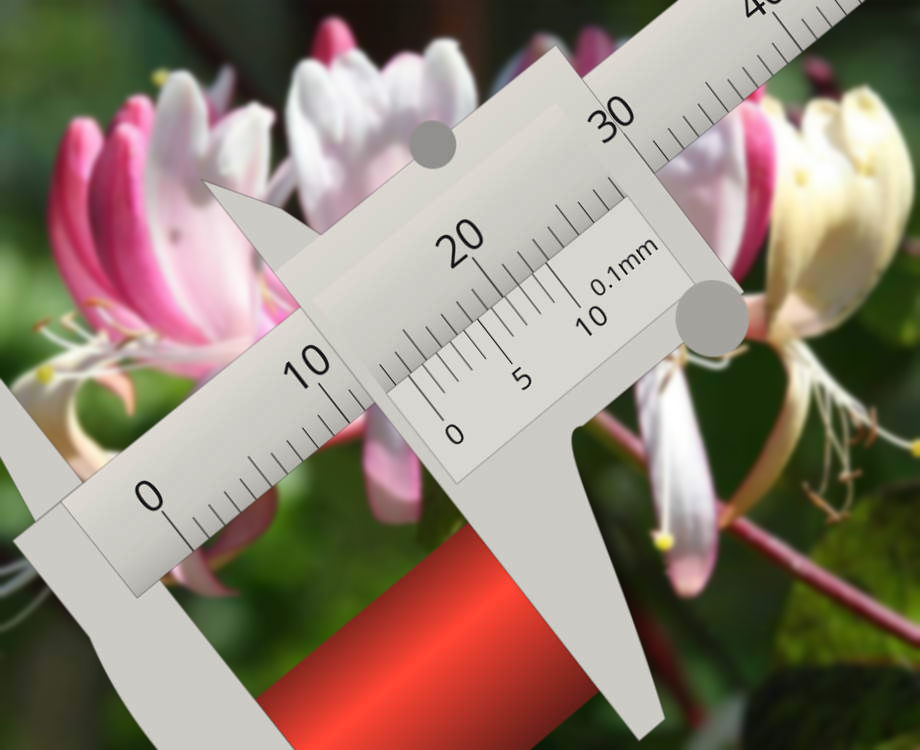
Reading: 13.8 mm
